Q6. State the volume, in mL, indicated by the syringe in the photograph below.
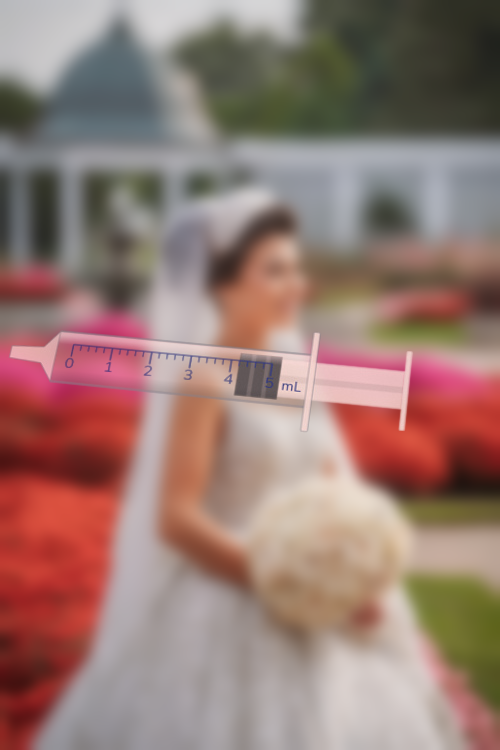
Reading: 4.2 mL
